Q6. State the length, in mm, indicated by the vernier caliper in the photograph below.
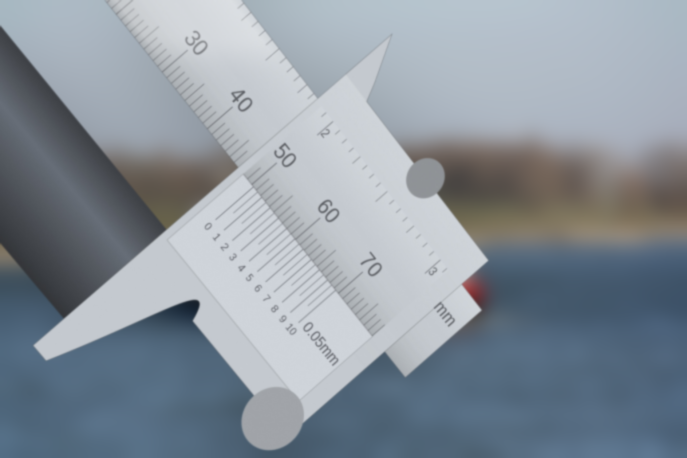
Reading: 50.4 mm
